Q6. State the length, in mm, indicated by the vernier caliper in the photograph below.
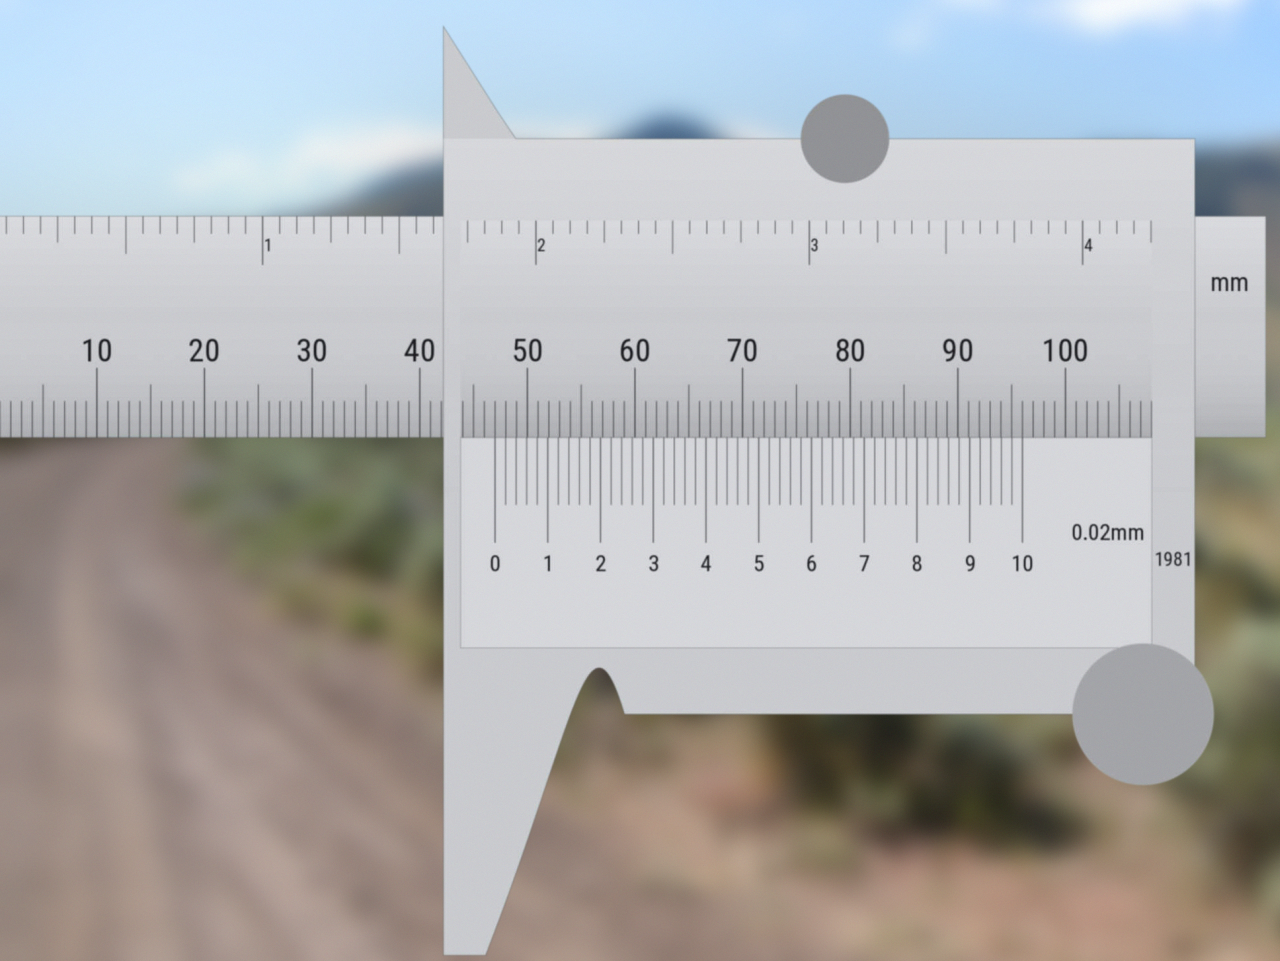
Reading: 47.0 mm
